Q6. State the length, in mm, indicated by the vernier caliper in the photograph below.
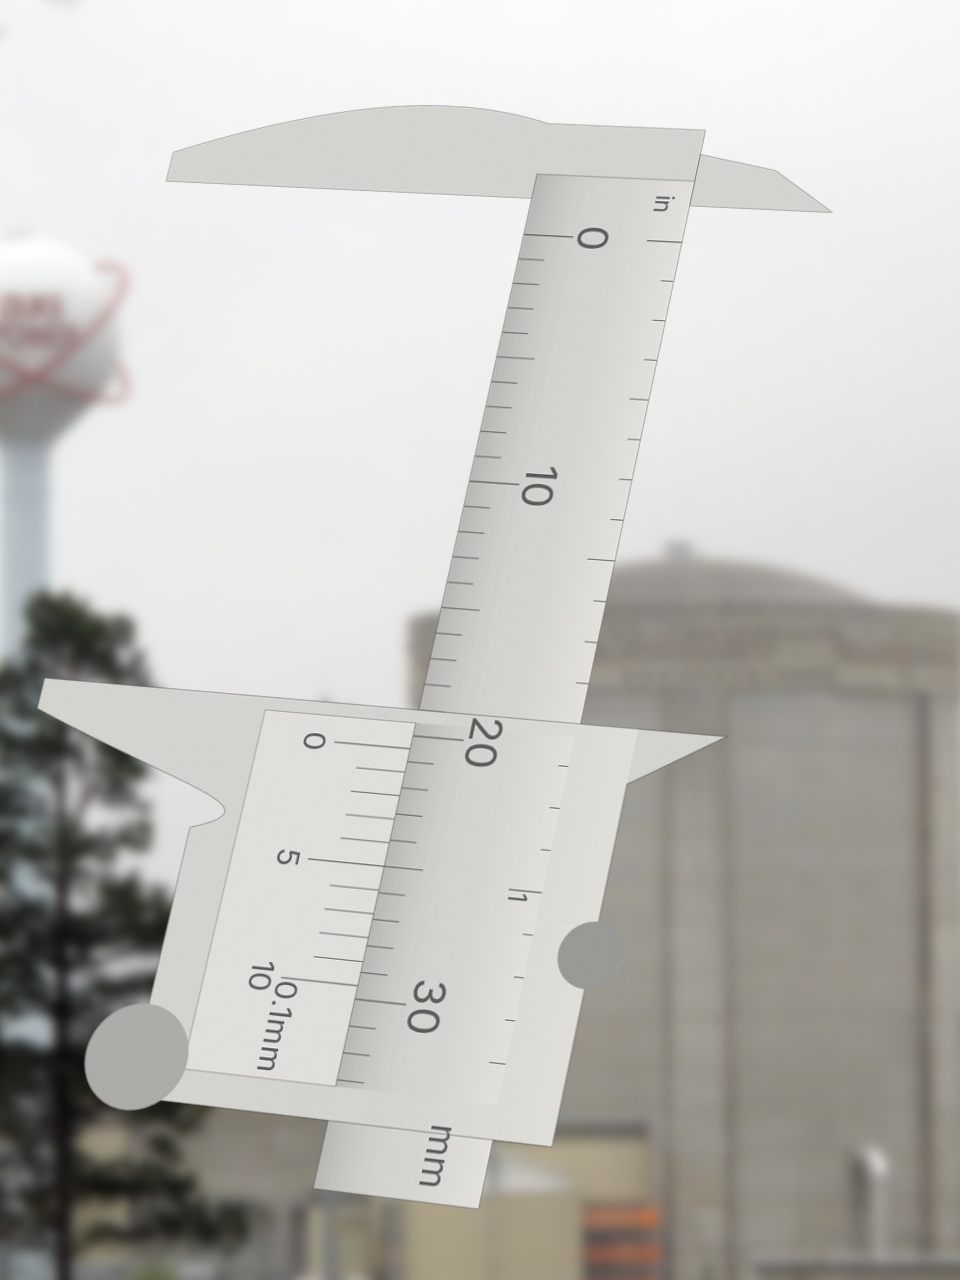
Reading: 20.5 mm
